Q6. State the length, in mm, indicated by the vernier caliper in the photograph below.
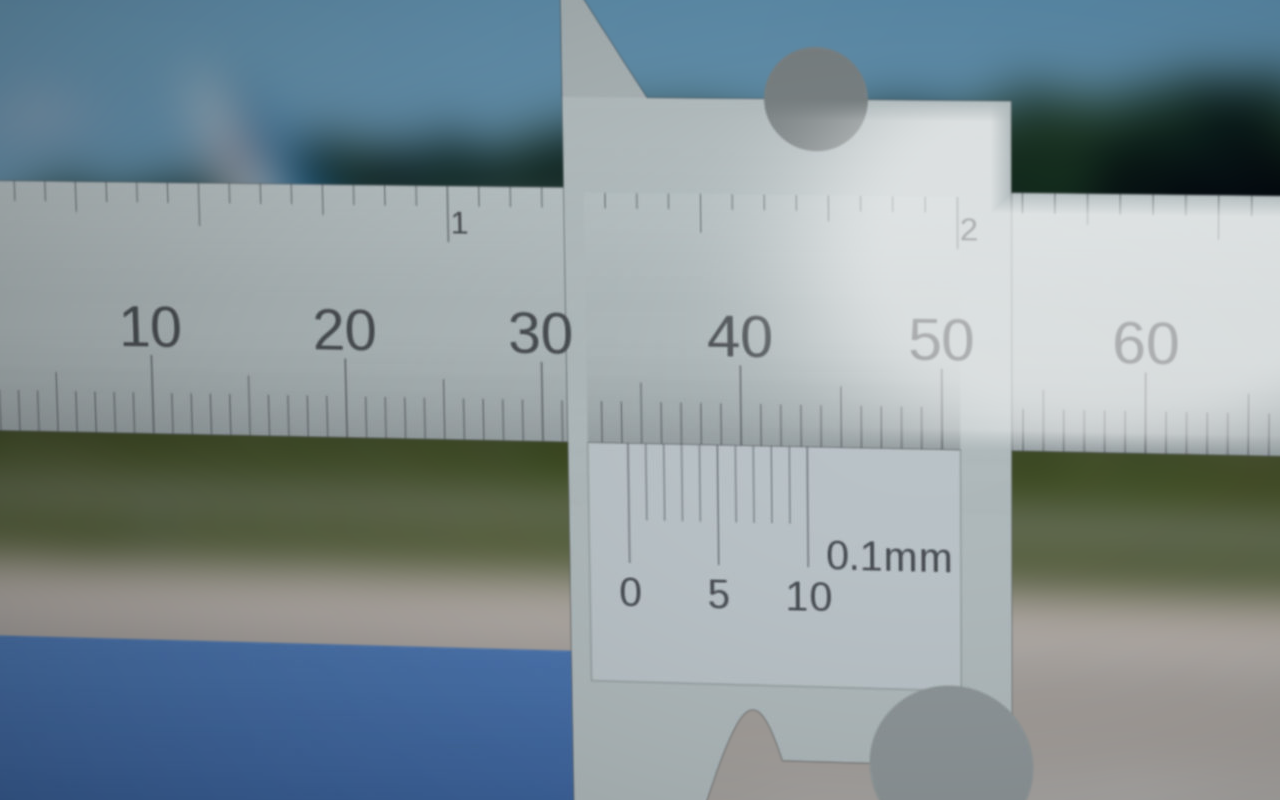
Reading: 34.3 mm
